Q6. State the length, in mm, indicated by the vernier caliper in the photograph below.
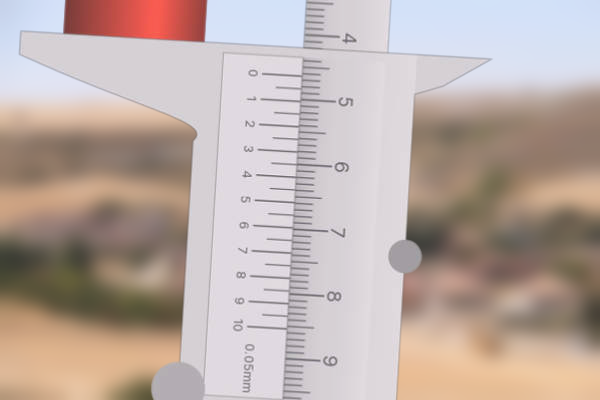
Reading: 46.4 mm
